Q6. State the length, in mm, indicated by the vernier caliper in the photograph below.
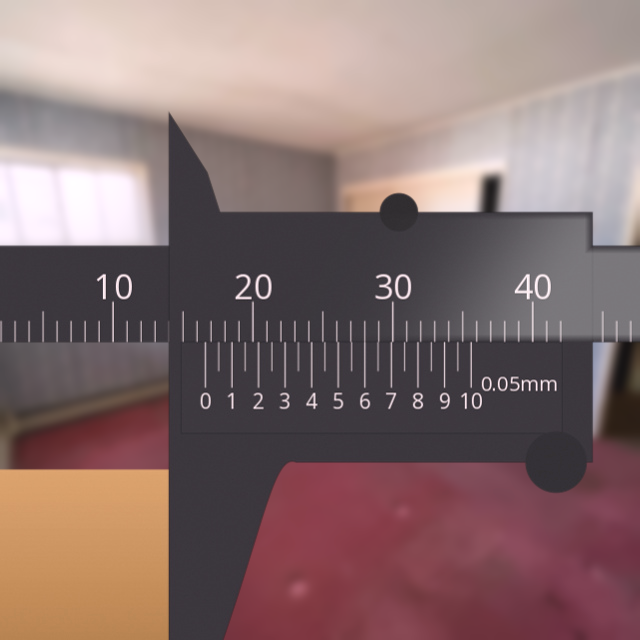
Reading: 16.6 mm
